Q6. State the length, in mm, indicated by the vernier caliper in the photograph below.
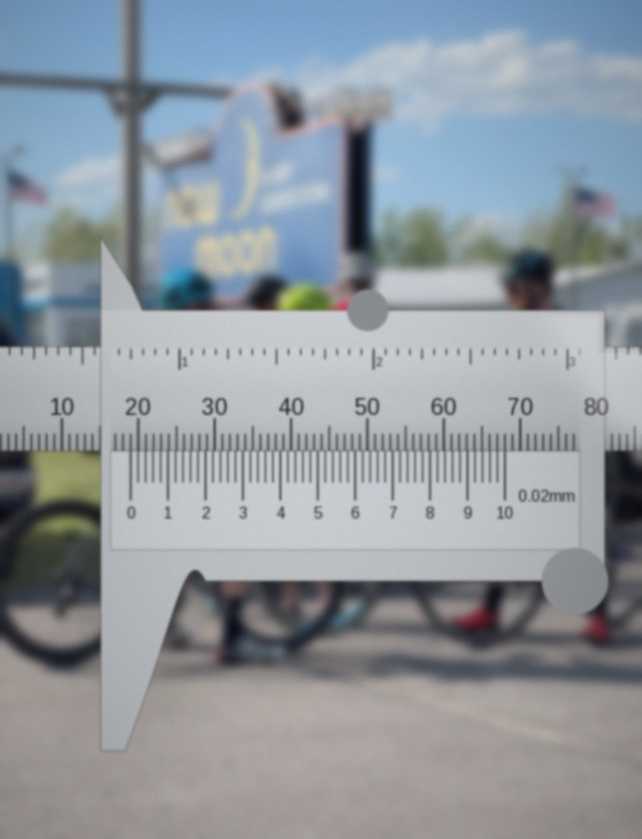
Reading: 19.0 mm
